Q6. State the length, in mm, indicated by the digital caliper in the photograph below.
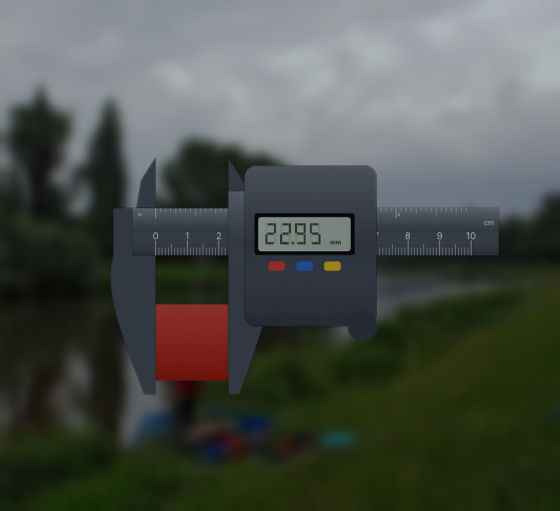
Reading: 22.95 mm
